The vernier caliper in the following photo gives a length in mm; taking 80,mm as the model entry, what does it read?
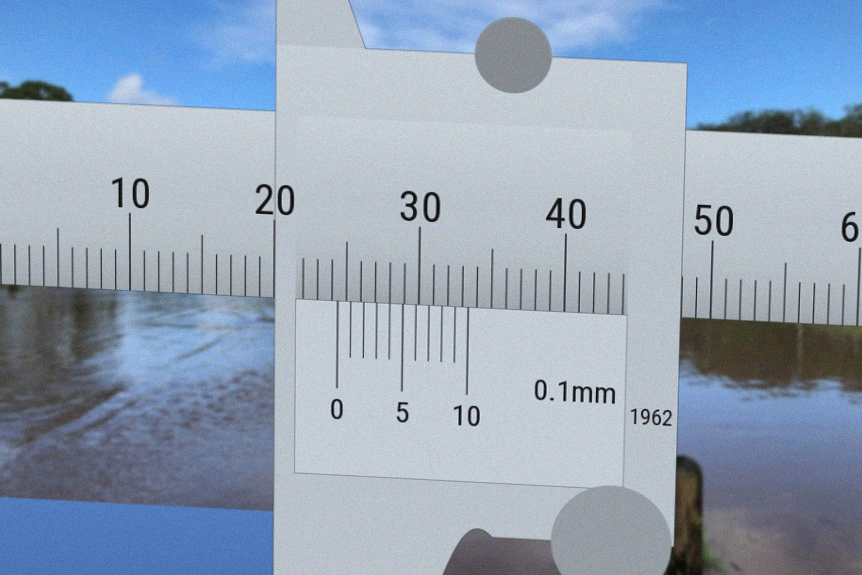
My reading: 24.4,mm
